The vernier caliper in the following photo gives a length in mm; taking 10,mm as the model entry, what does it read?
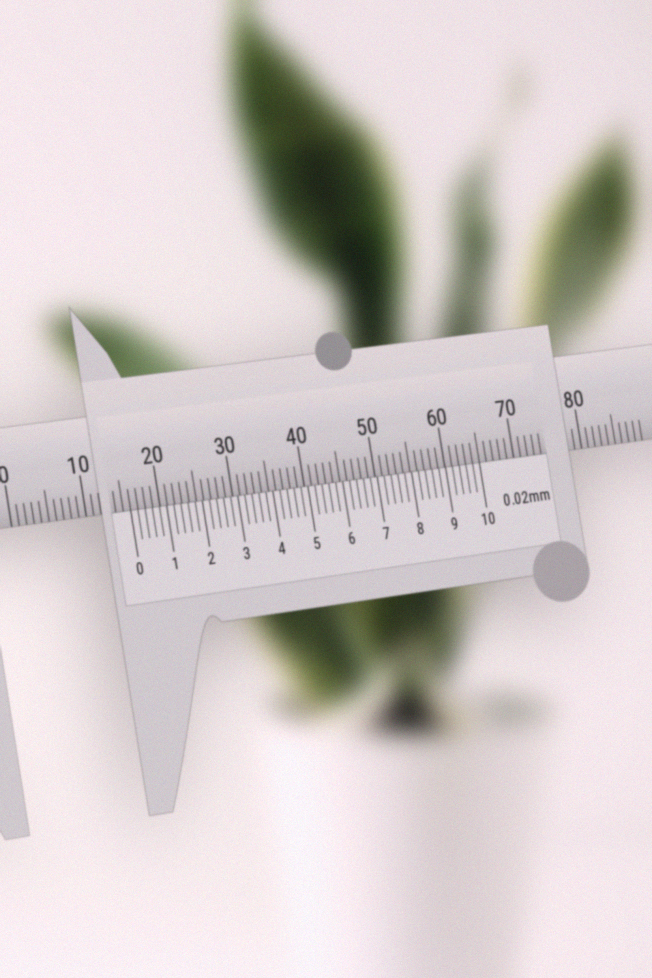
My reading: 16.0,mm
